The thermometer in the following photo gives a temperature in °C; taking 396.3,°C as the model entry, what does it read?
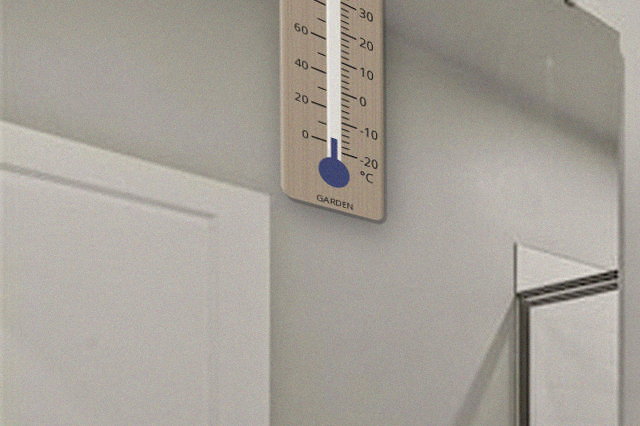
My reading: -16,°C
